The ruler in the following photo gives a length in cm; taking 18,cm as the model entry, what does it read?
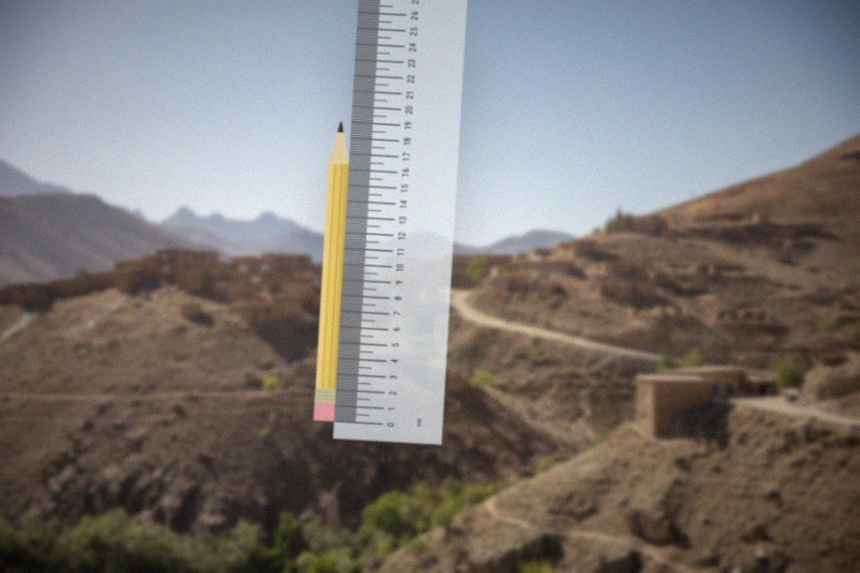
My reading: 19,cm
